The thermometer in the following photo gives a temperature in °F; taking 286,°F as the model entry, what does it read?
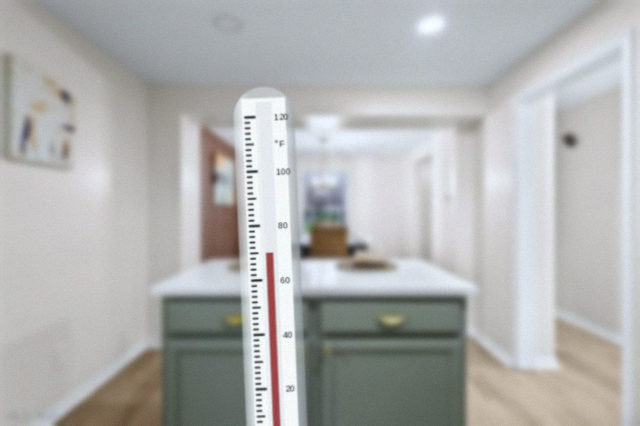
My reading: 70,°F
